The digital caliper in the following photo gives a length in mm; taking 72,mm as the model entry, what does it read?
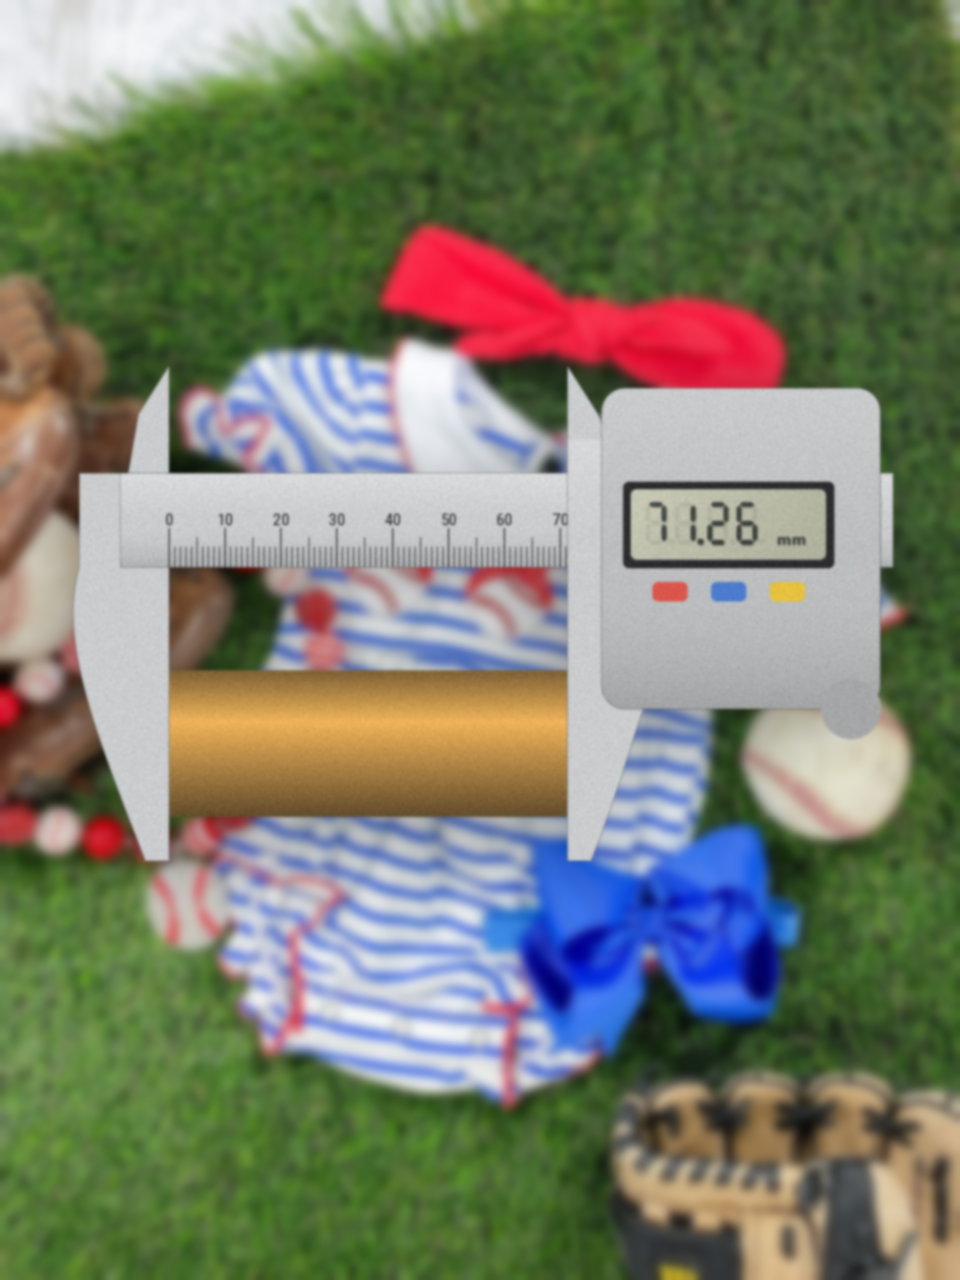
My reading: 71.26,mm
